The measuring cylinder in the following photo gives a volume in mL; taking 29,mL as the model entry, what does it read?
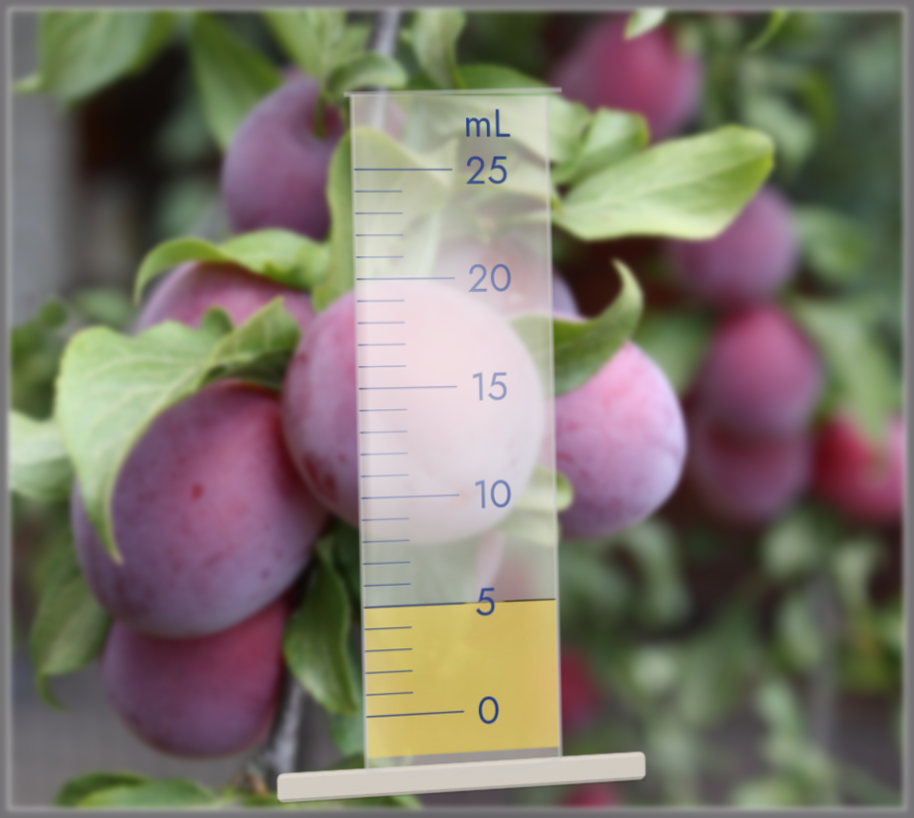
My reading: 5,mL
